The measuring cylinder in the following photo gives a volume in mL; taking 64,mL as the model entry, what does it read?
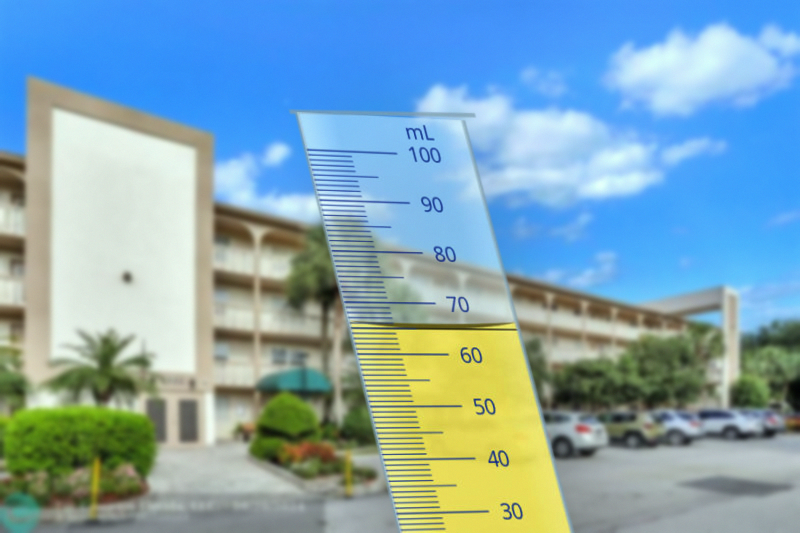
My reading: 65,mL
